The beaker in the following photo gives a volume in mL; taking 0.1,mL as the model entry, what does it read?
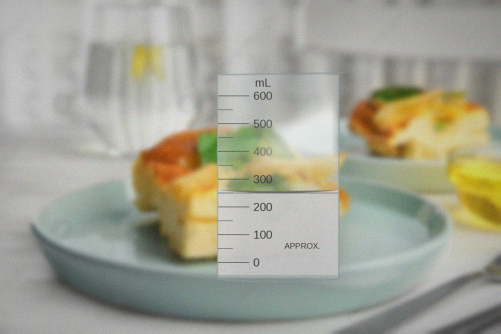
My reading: 250,mL
